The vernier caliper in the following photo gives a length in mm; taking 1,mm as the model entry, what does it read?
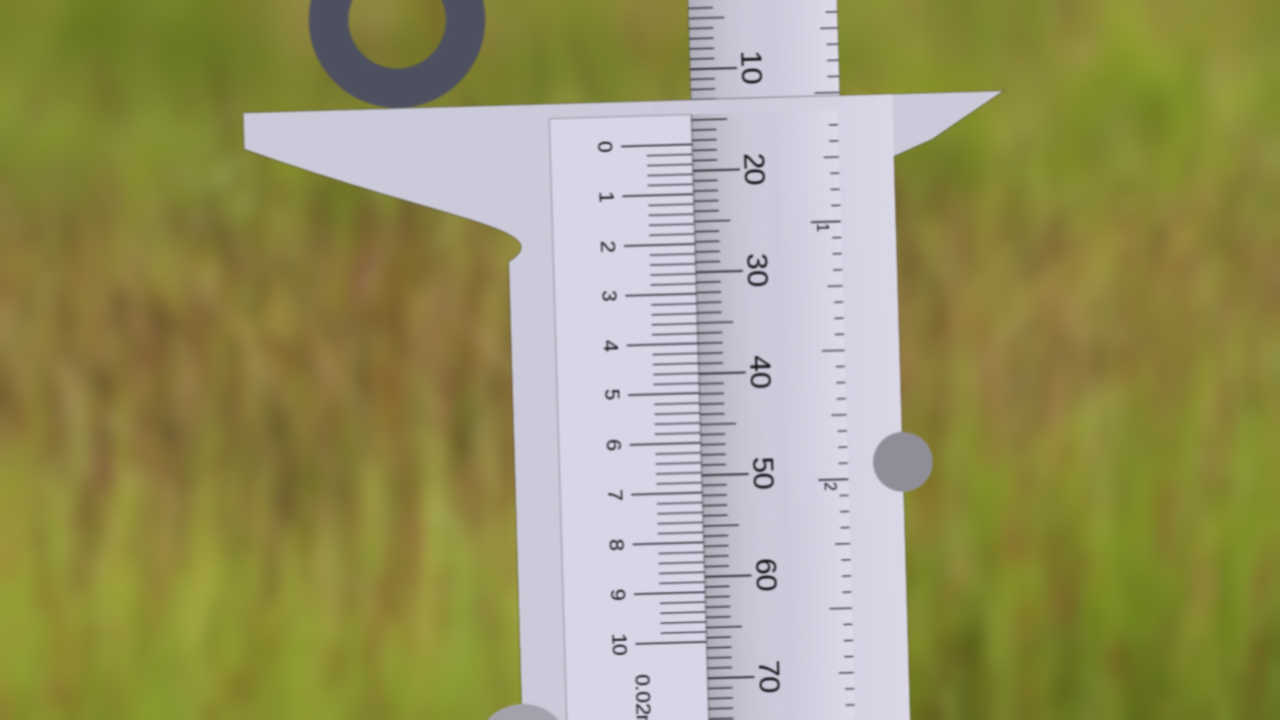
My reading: 17.4,mm
